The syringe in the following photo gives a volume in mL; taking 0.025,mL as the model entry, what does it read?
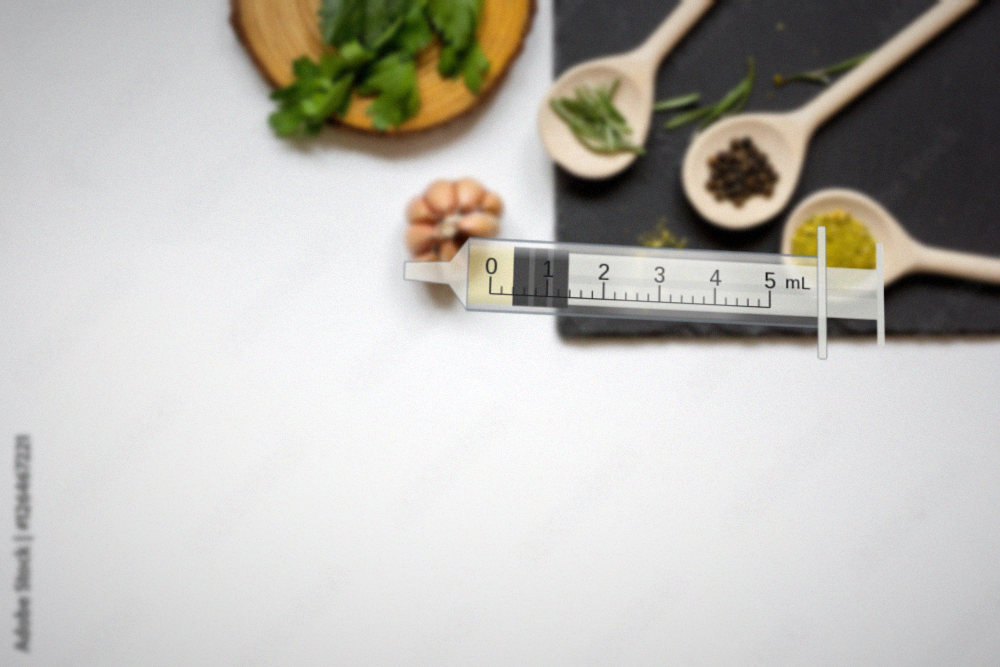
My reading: 0.4,mL
